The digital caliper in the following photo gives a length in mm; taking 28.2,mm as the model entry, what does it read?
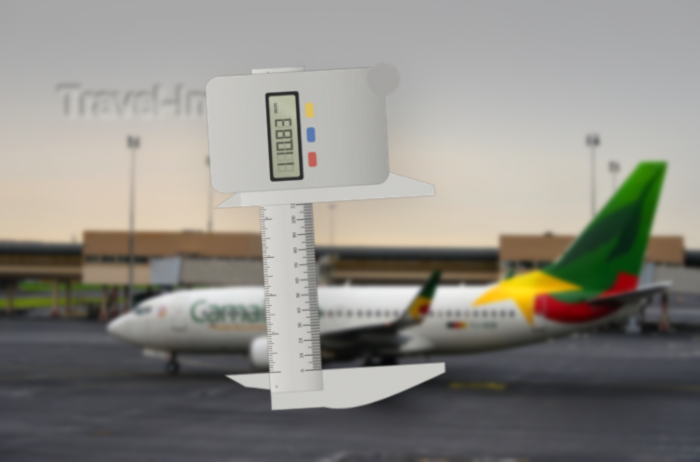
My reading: 110.83,mm
